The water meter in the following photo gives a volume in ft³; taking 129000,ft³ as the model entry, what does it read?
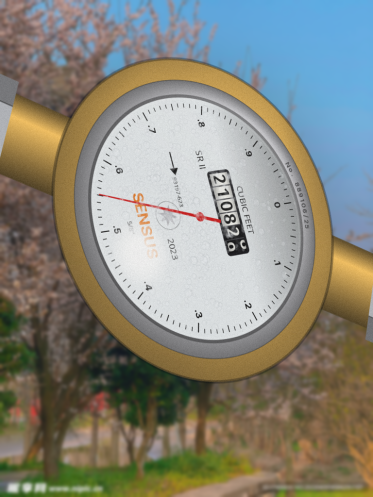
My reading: 210828.55,ft³
